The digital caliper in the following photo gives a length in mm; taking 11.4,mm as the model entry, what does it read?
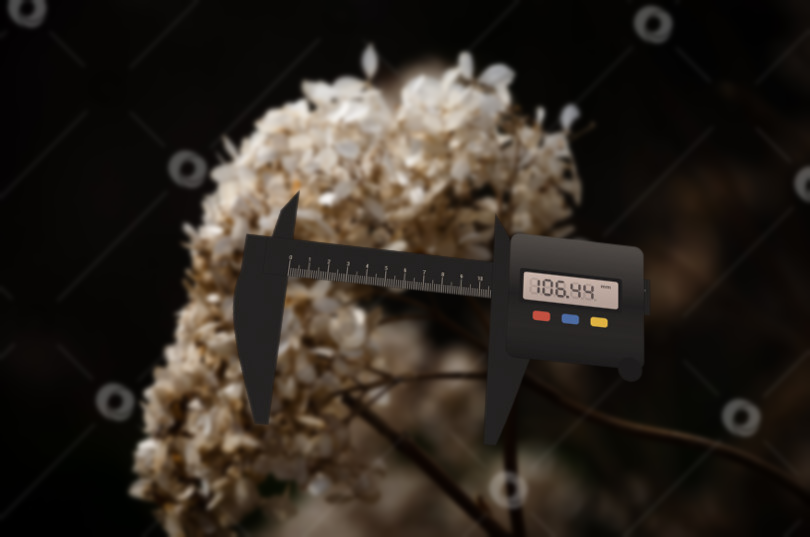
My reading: 106.44,mm
